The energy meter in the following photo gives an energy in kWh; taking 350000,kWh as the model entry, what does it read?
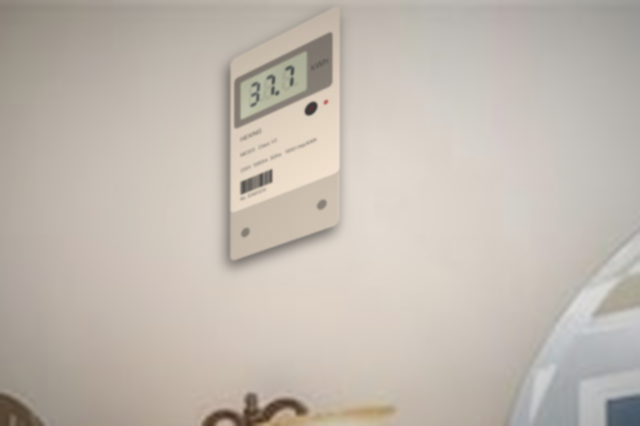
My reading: 37.7,kWh
